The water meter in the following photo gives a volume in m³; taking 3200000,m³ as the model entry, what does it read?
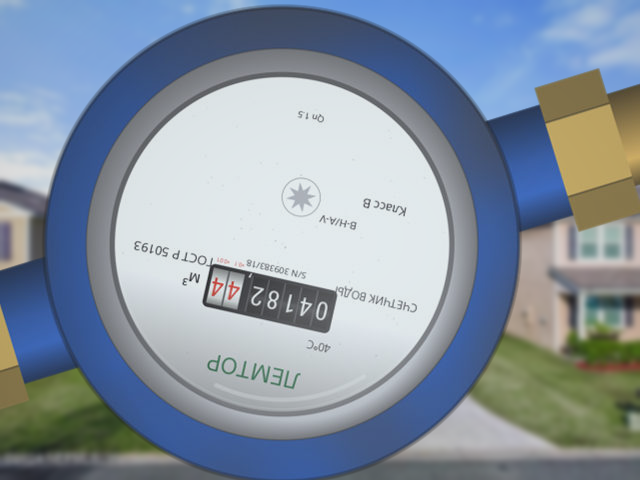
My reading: 4182.44,m³
